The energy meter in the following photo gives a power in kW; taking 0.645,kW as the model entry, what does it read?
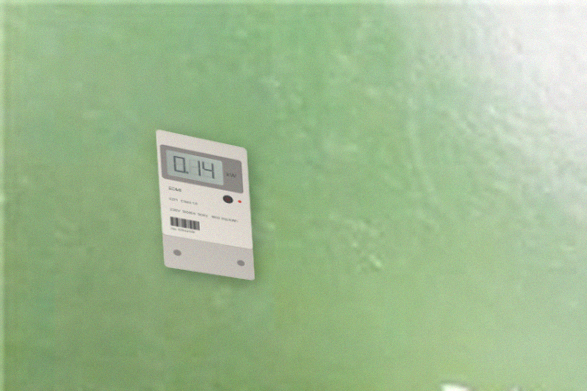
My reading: 0.14,kW
